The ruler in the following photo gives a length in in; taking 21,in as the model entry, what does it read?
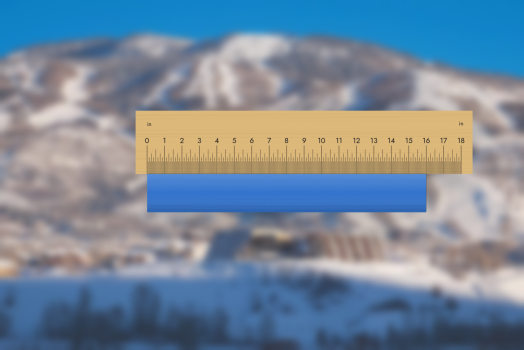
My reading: 16,in
